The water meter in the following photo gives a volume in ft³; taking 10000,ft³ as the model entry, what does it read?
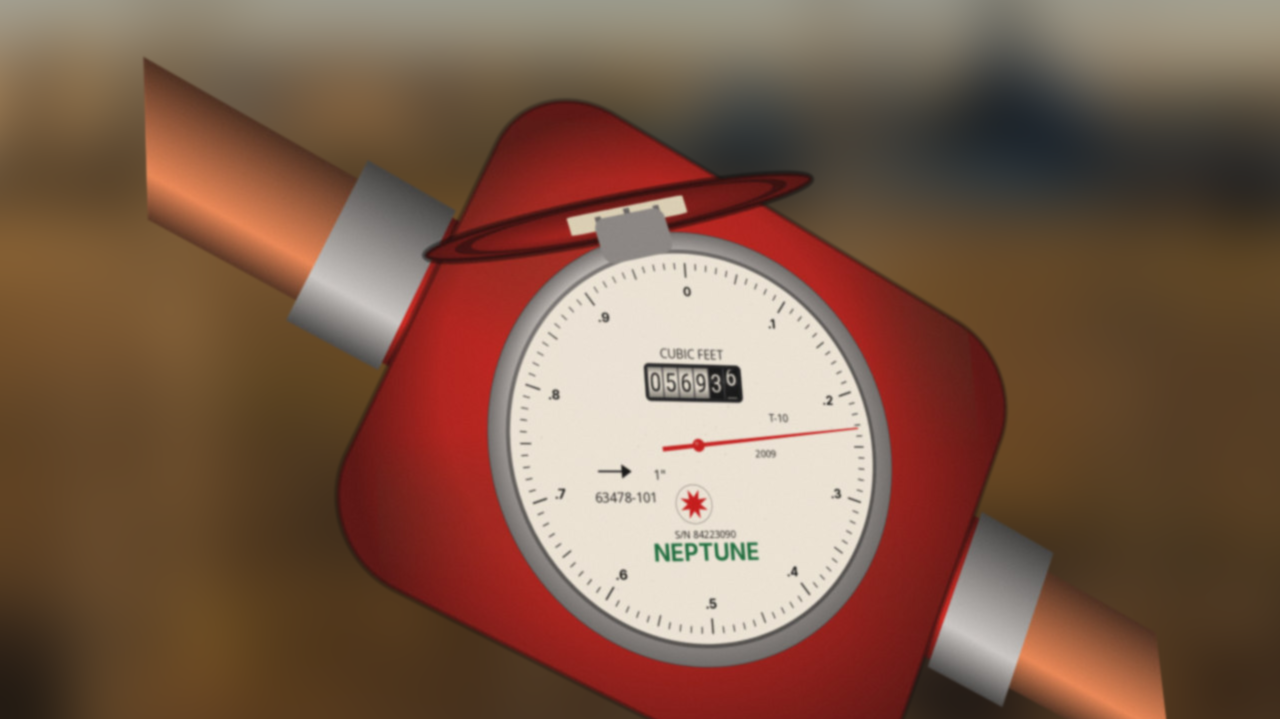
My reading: 56936.23,ft³
